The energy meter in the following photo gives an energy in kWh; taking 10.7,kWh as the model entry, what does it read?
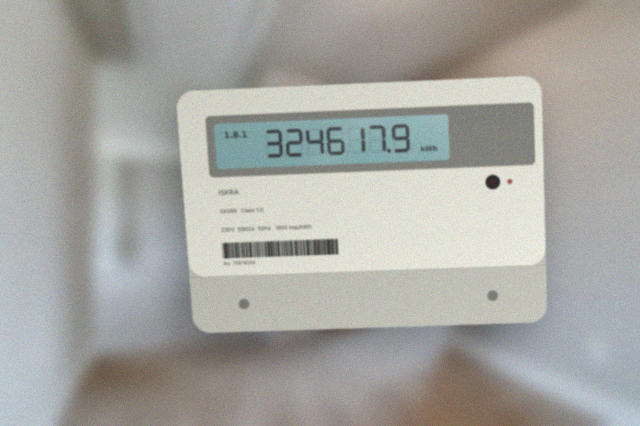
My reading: 324617.9,kWh
